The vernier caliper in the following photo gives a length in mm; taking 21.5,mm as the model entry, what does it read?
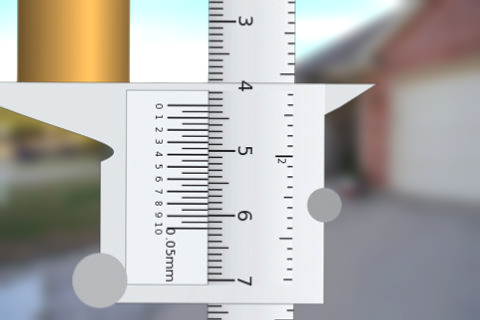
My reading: 43.0,mm
